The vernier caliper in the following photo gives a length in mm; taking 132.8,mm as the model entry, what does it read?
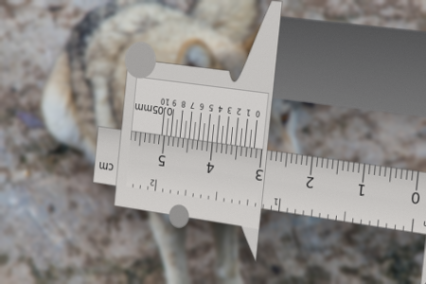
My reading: 31.5,mm
